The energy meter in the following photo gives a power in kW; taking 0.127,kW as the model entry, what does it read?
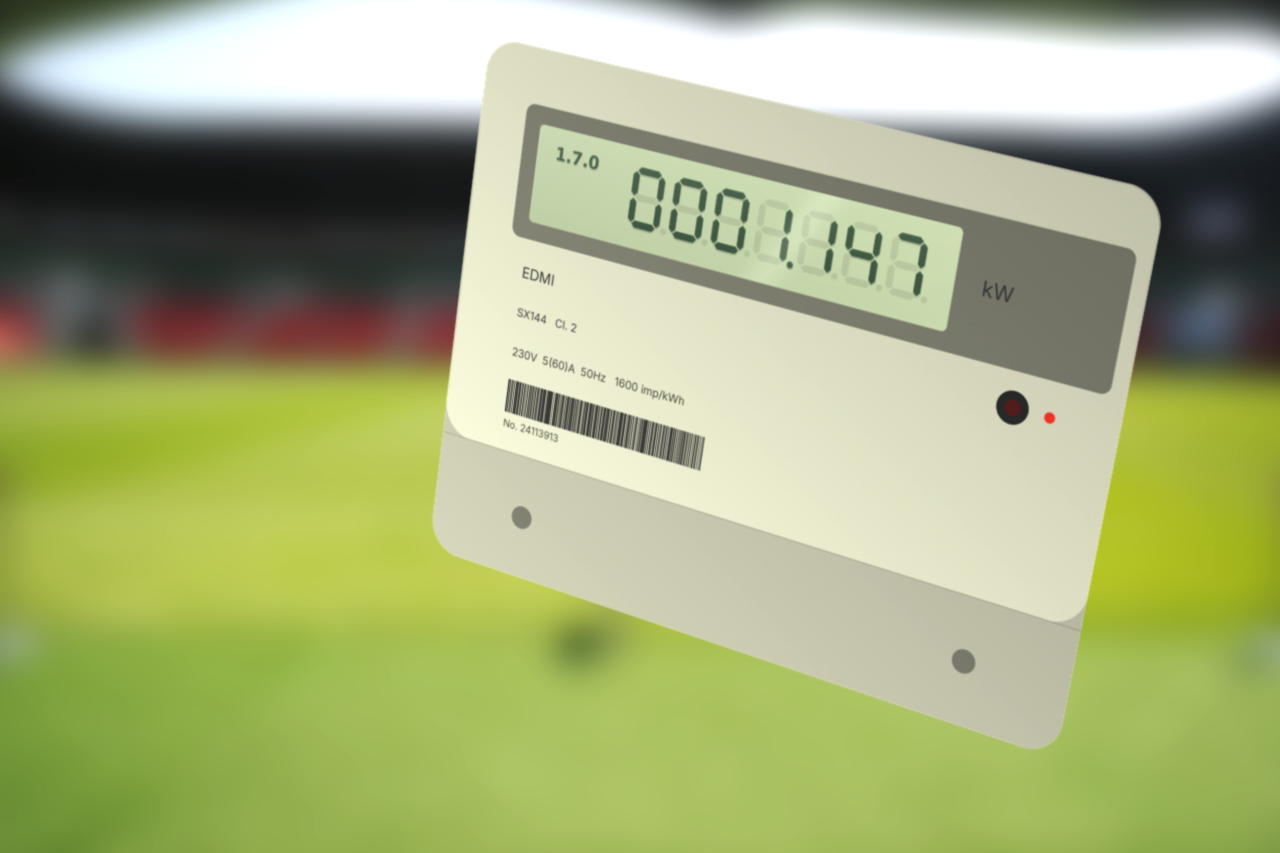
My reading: 1.147,kW
